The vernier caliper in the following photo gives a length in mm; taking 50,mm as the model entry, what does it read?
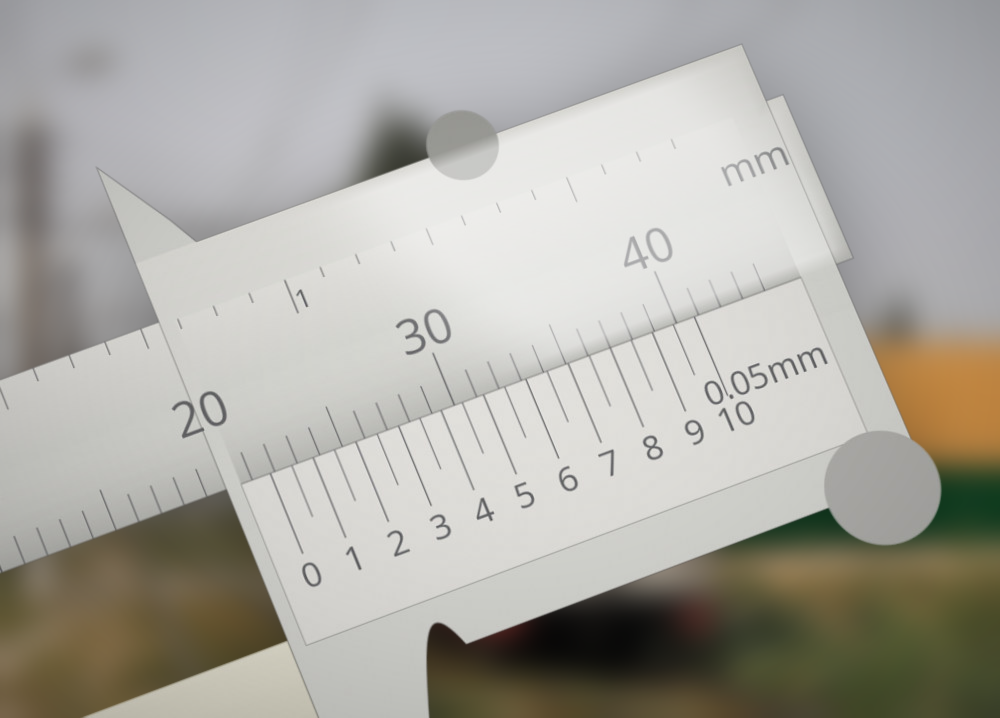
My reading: 21.8,mm
